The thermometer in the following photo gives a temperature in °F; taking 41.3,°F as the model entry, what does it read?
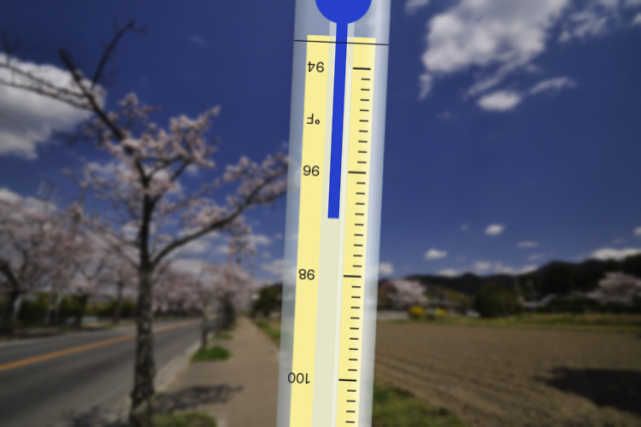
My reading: 96.9,°F
